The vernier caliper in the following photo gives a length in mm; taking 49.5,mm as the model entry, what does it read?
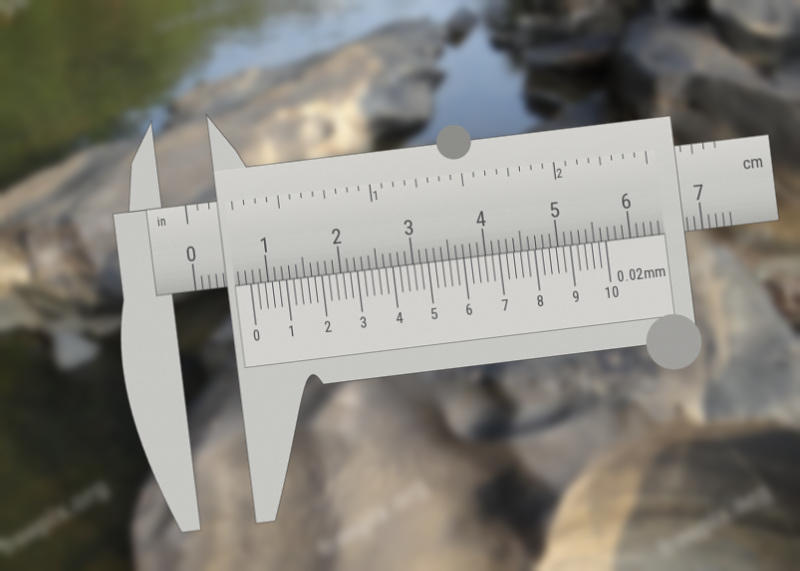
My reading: 7.6,mm
